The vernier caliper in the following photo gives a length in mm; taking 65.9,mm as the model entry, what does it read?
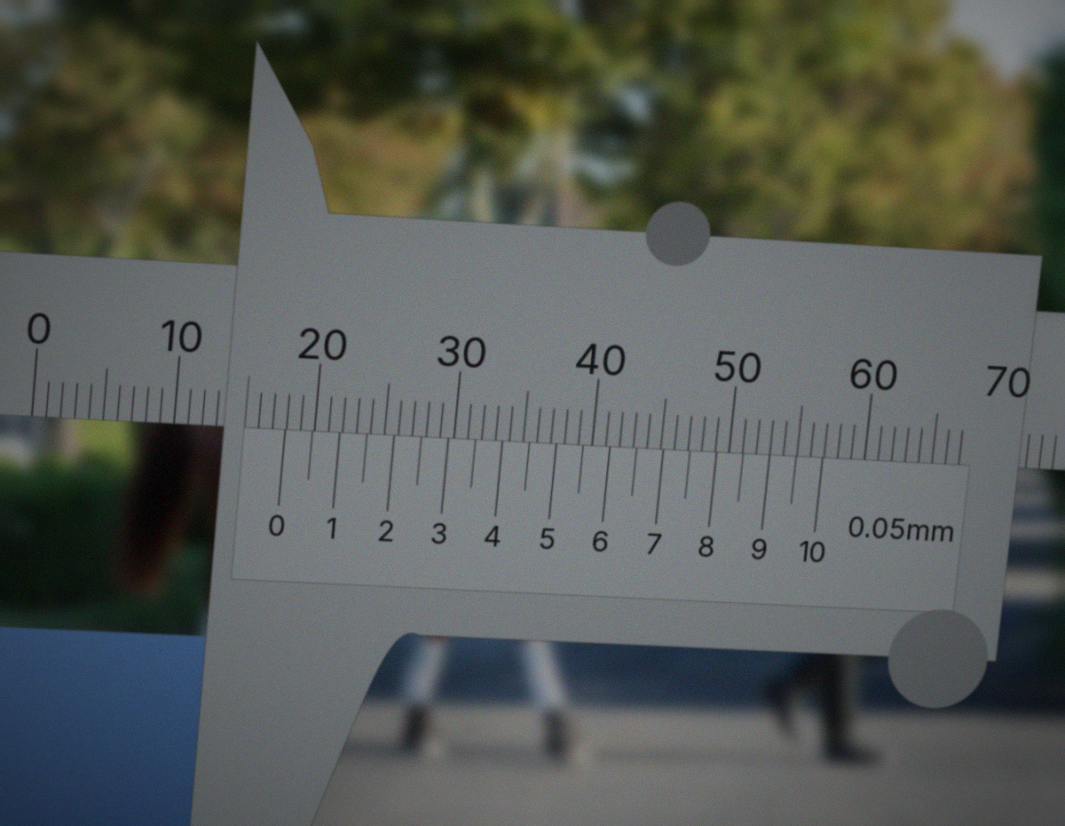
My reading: 17.9,mm
